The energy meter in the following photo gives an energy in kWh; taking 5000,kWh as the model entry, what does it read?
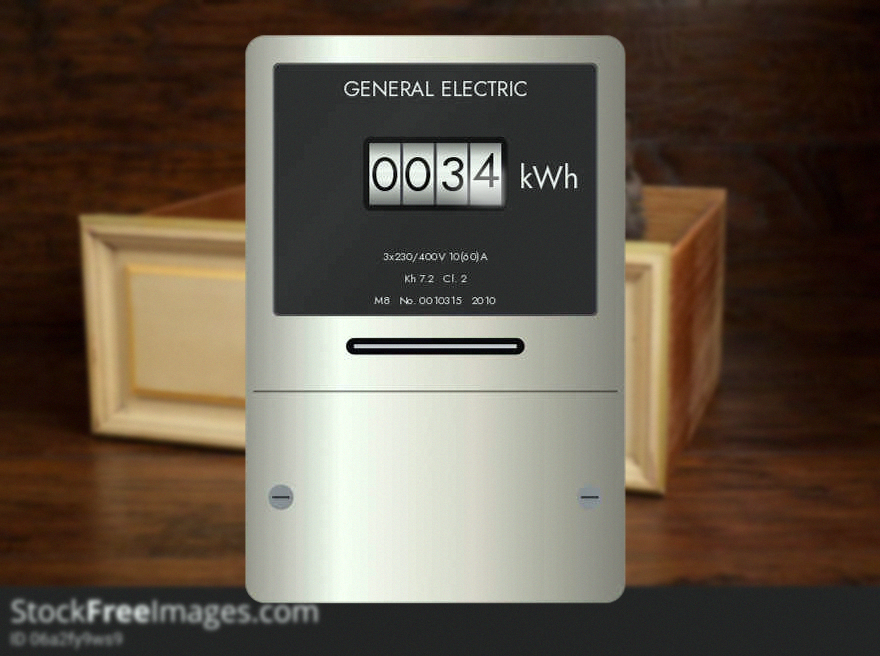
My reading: 34,kWh
